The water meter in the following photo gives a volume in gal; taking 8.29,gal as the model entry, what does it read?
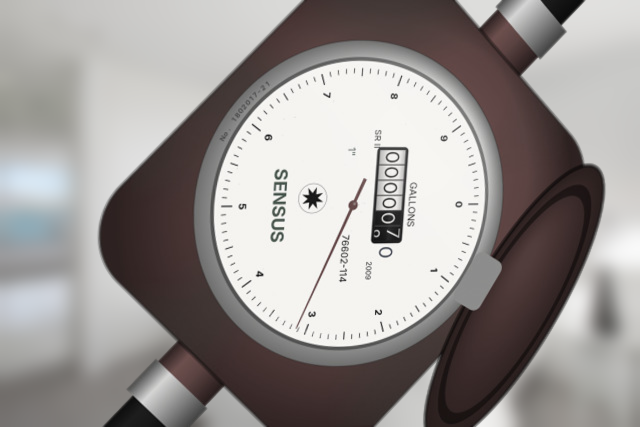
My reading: 73.1,gal
